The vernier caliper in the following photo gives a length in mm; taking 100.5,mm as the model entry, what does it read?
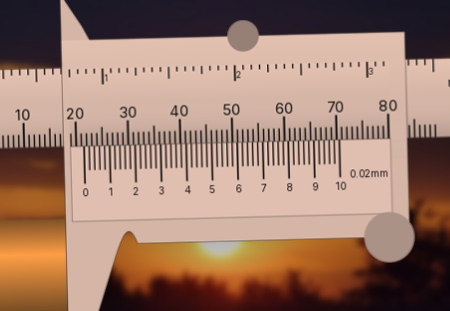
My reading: 21.5,mm
